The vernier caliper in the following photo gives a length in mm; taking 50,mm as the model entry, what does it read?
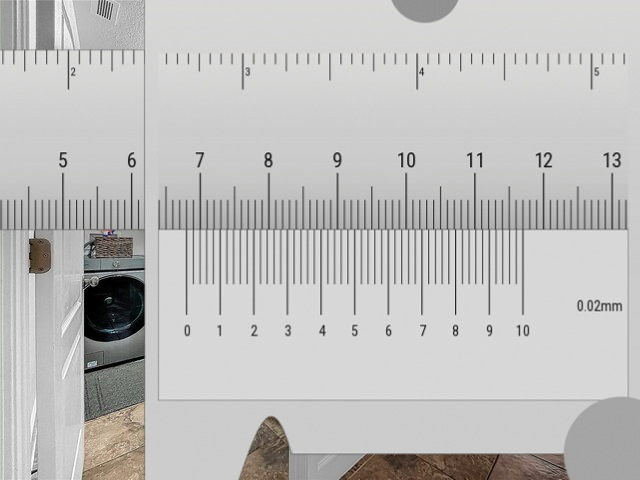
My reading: 68.0,mm
